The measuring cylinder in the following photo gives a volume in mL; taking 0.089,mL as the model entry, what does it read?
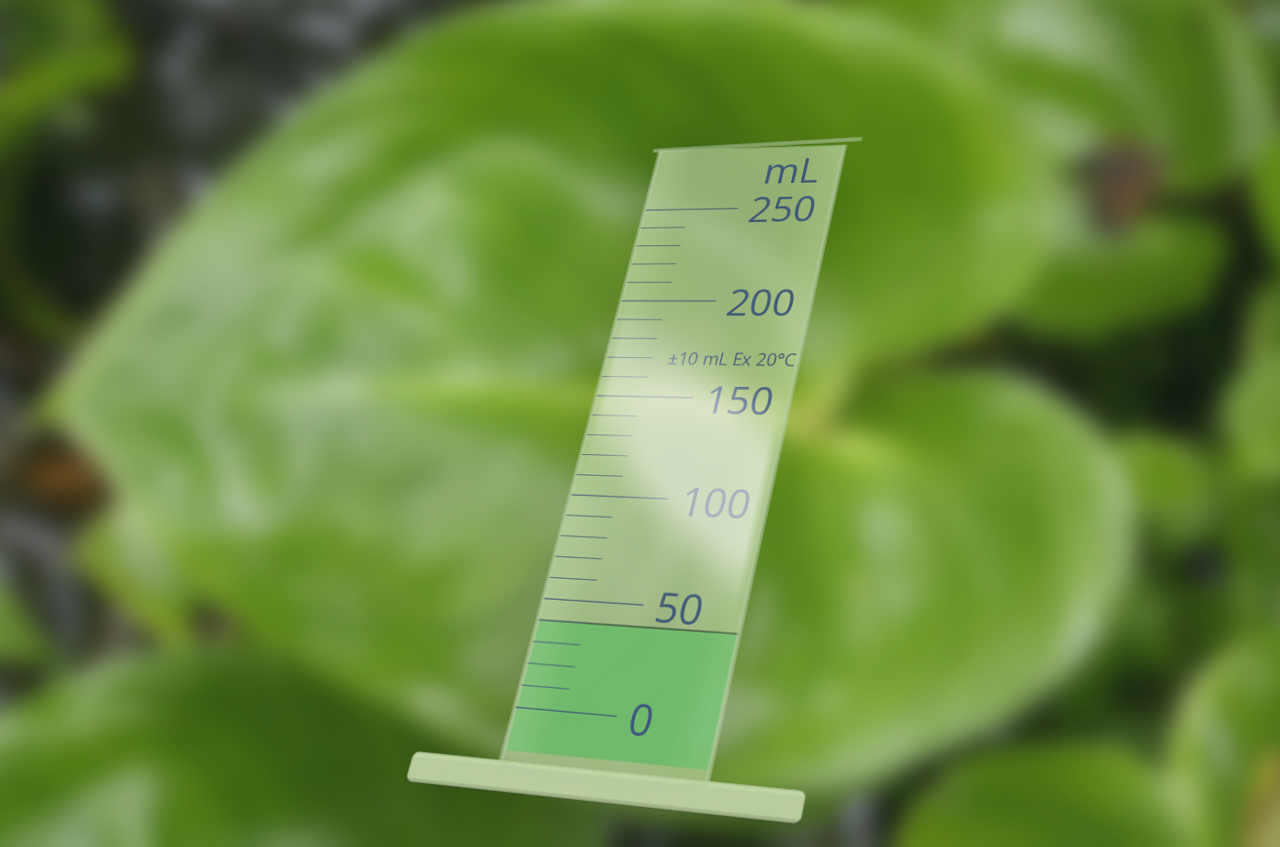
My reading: 40,mL
